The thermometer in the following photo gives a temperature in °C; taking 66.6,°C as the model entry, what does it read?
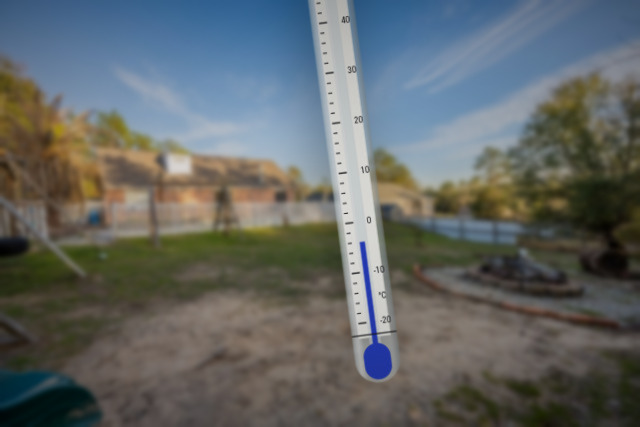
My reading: -4,°C
